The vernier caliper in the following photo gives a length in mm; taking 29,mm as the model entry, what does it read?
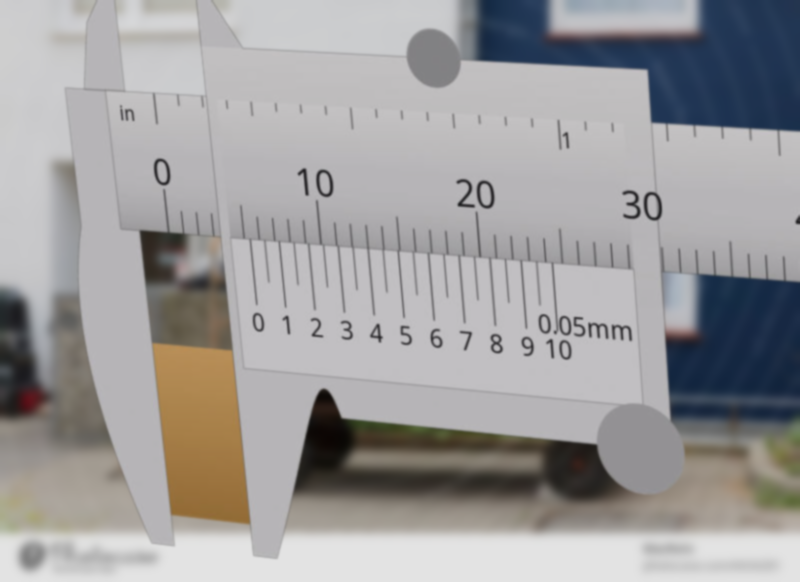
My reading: 5.4,mm
